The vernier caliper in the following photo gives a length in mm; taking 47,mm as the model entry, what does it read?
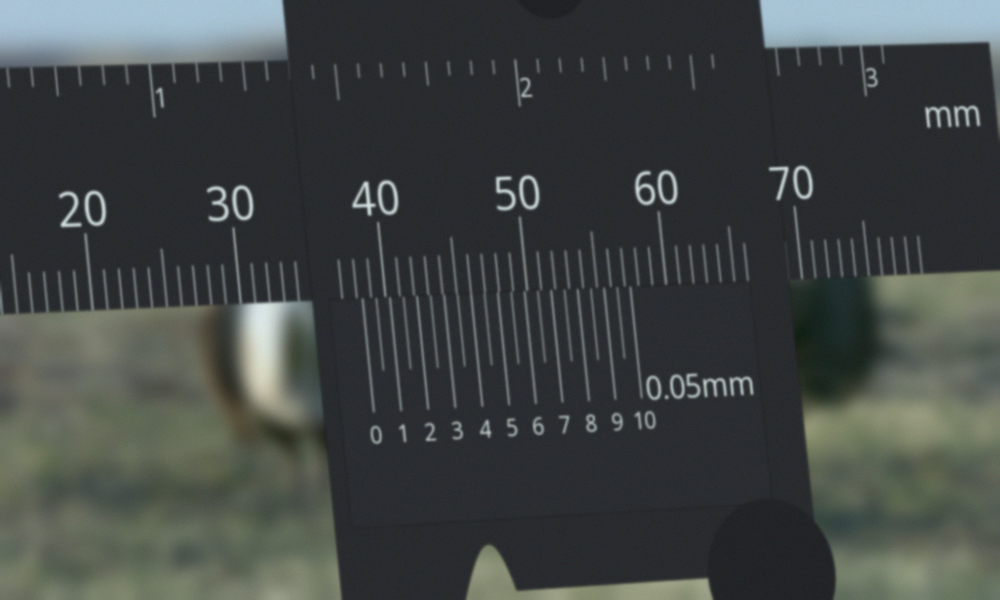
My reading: 38.4,mm
